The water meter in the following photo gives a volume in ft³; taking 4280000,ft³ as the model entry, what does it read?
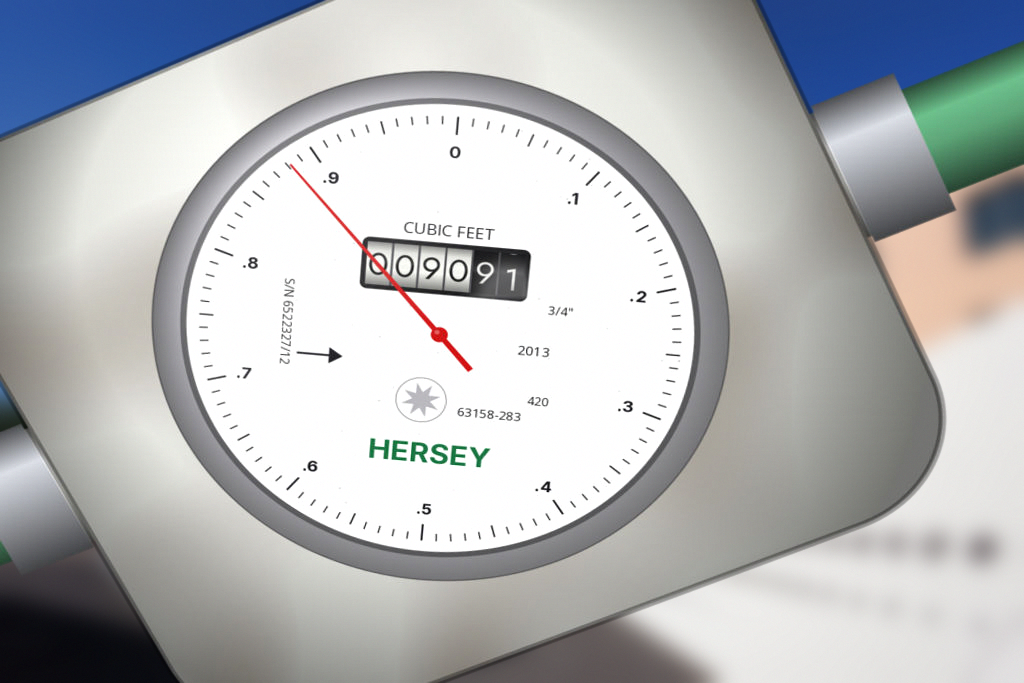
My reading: 9090.88,ft³
